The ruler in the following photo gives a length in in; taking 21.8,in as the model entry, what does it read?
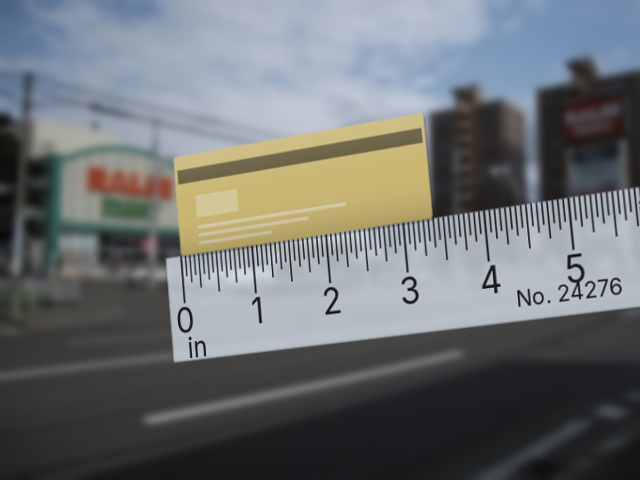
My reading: 3.375,in
